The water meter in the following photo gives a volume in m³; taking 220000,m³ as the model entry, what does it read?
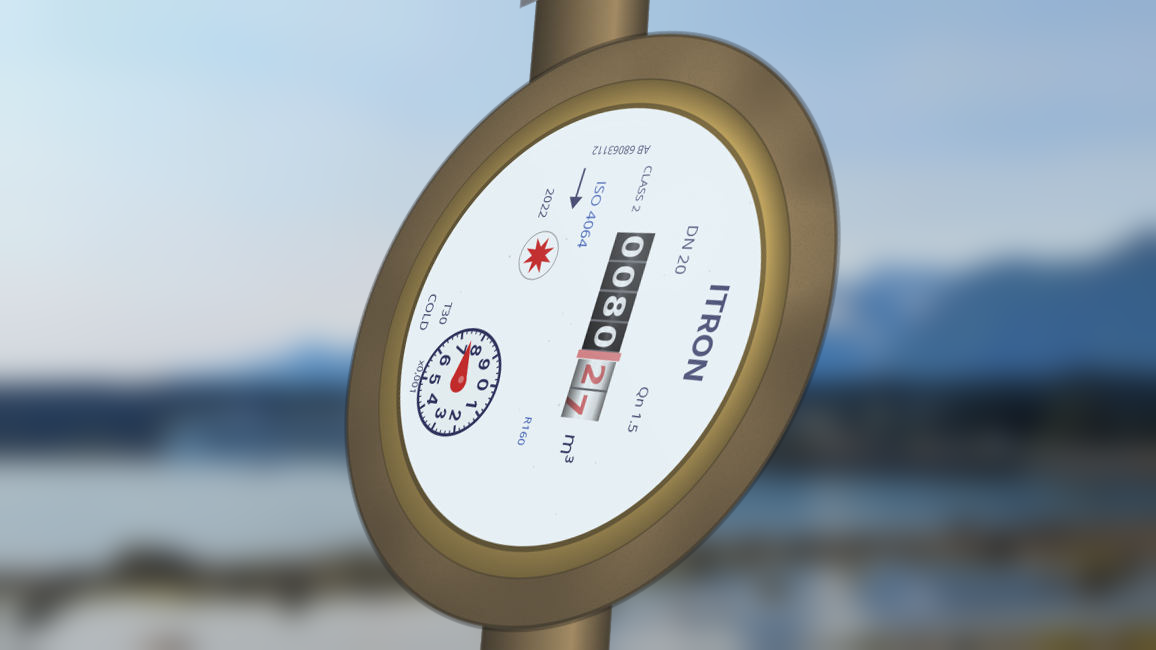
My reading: 80.267,m³
